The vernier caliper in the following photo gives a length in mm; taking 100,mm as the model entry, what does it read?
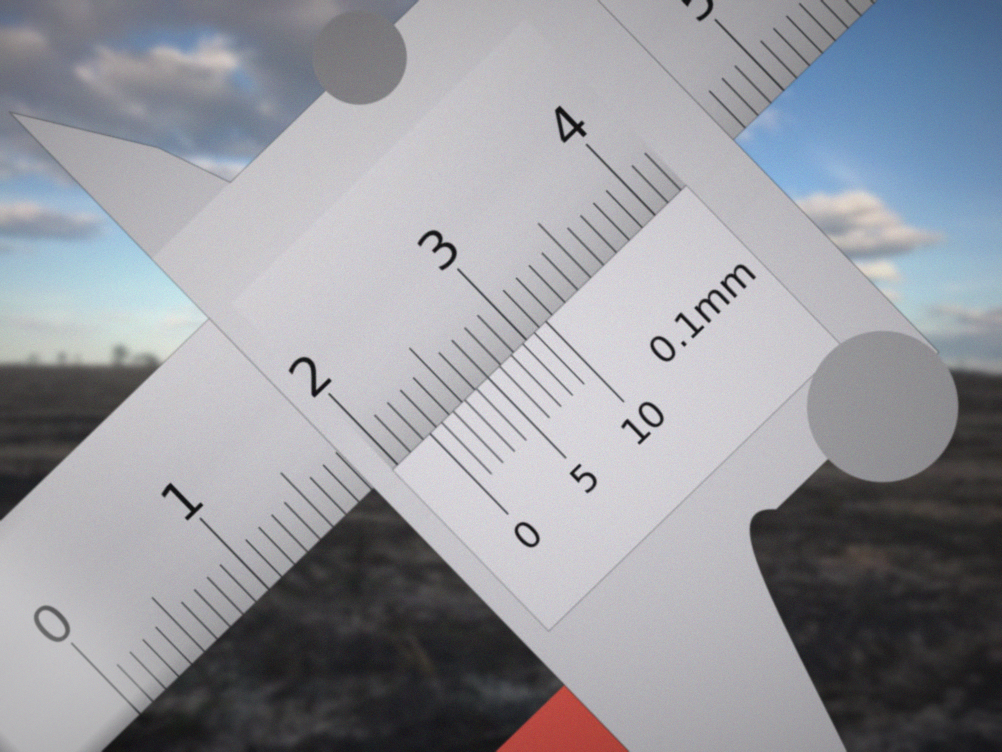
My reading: 22.5,mm
